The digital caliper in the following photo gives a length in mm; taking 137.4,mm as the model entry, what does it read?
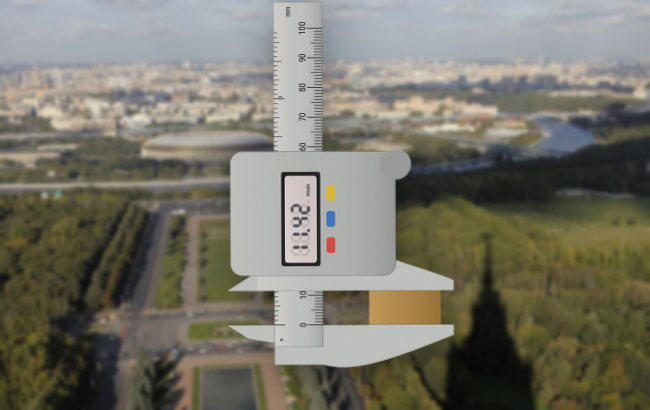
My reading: 11.42,mm
